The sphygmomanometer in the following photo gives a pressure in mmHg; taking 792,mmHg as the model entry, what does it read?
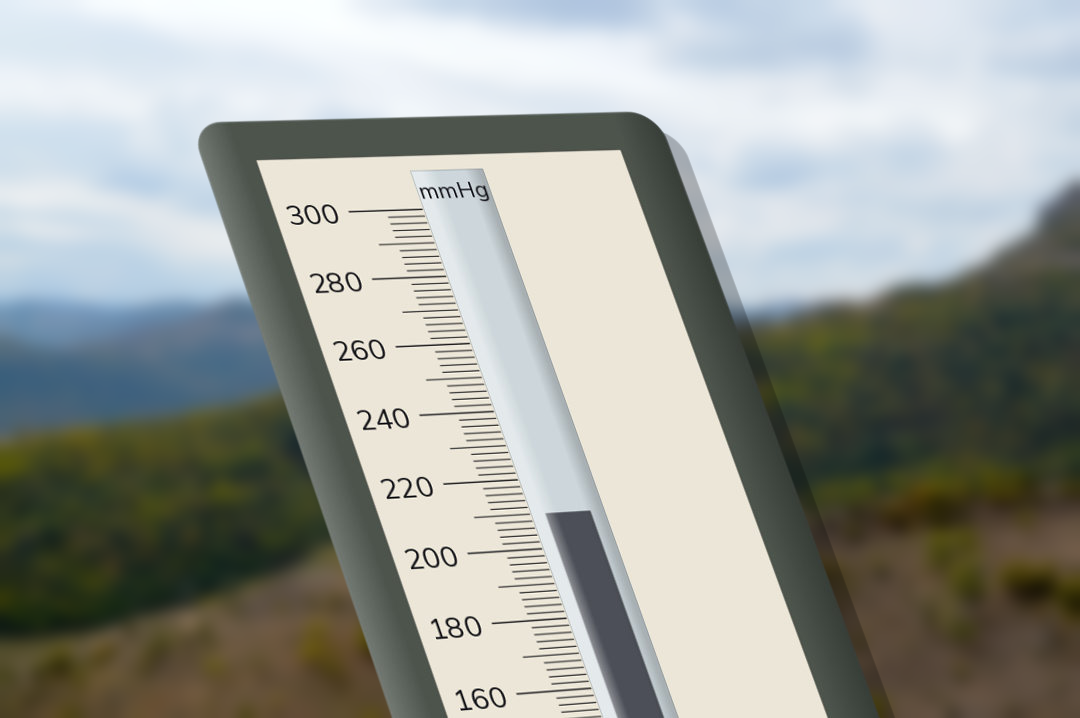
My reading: 210,mmHg
